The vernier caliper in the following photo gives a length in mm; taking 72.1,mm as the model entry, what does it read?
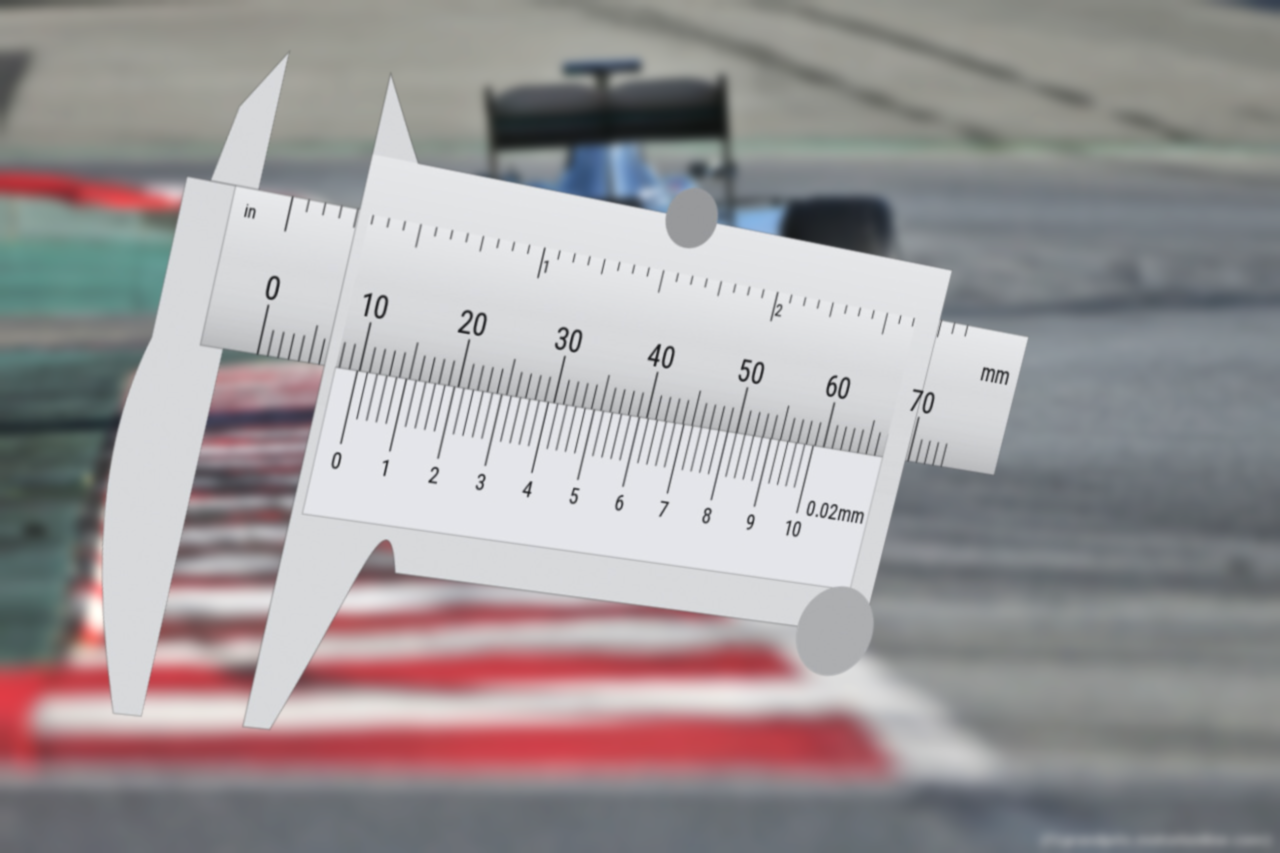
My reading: 9.8,mm
